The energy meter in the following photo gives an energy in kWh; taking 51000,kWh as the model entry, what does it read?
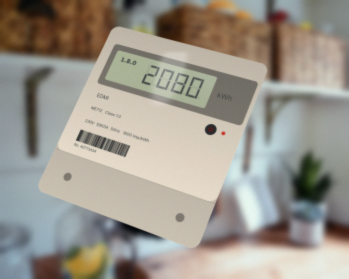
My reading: 2080,kWh
